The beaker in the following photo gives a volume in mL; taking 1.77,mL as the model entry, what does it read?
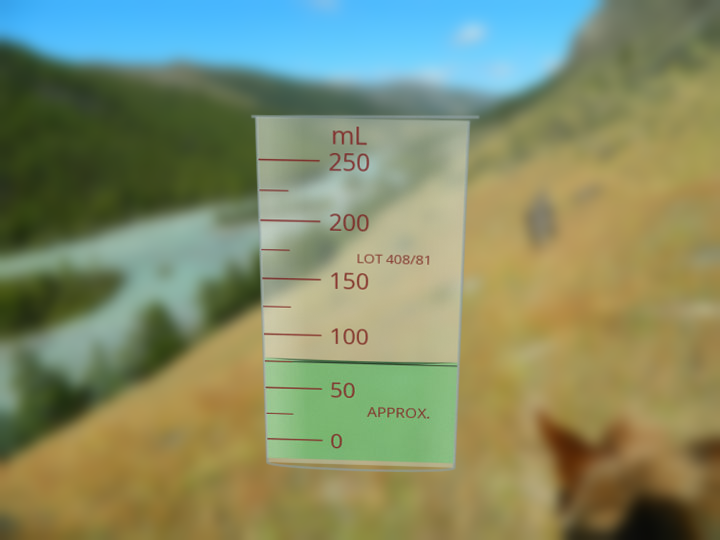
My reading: 75,mL
